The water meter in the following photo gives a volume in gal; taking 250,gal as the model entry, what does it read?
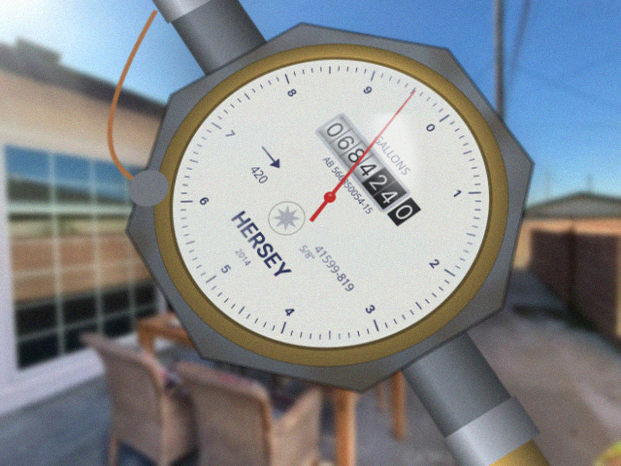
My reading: 684239.5,gal
